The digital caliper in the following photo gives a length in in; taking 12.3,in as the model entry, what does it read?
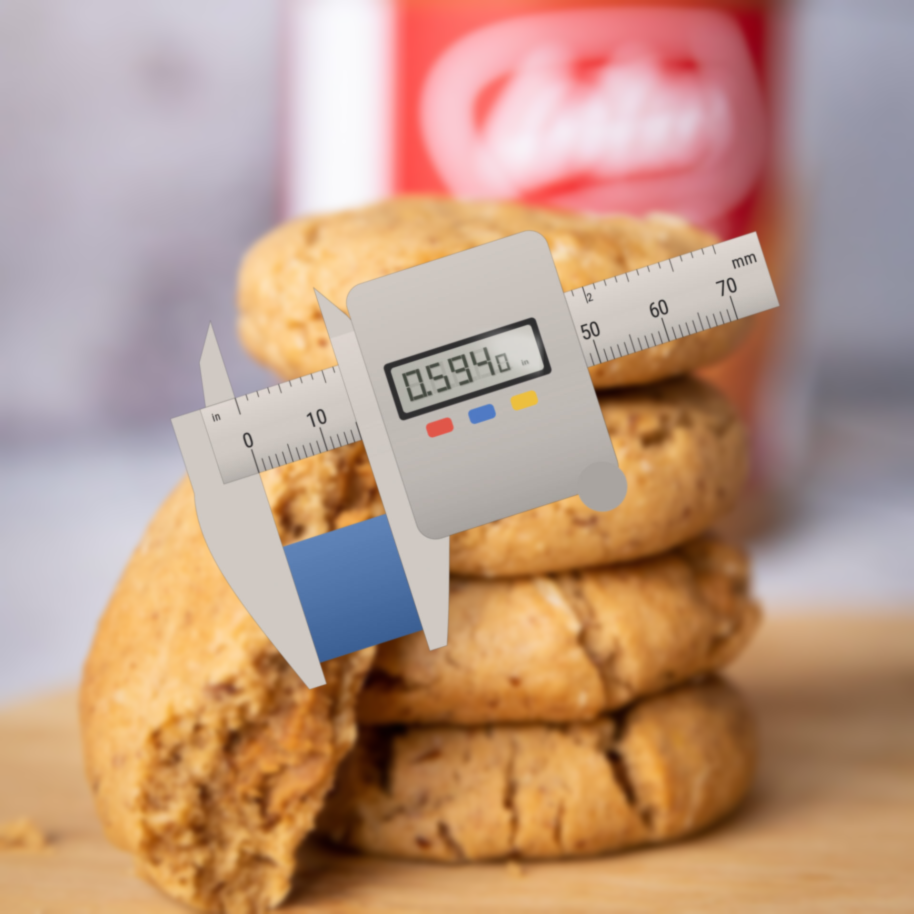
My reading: 0.5940,in
